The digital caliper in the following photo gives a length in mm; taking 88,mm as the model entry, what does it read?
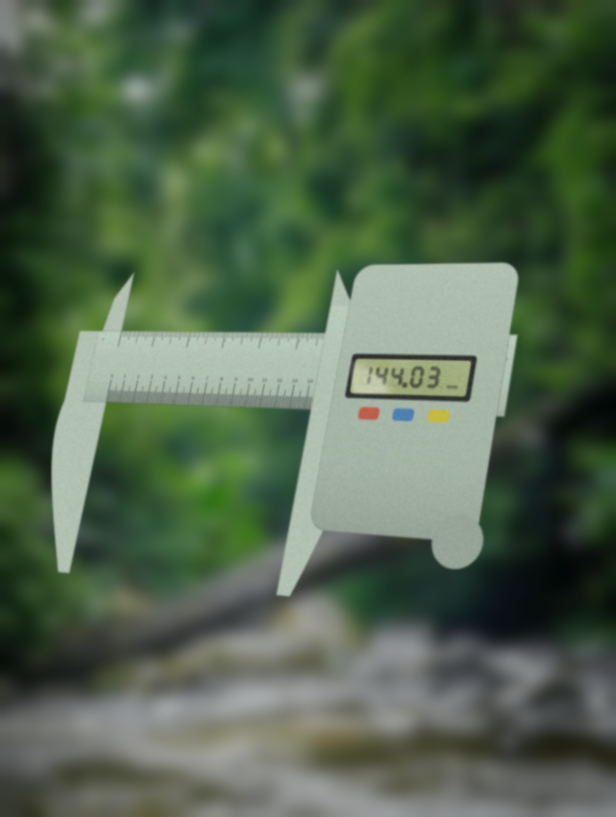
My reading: 144.03,mm
